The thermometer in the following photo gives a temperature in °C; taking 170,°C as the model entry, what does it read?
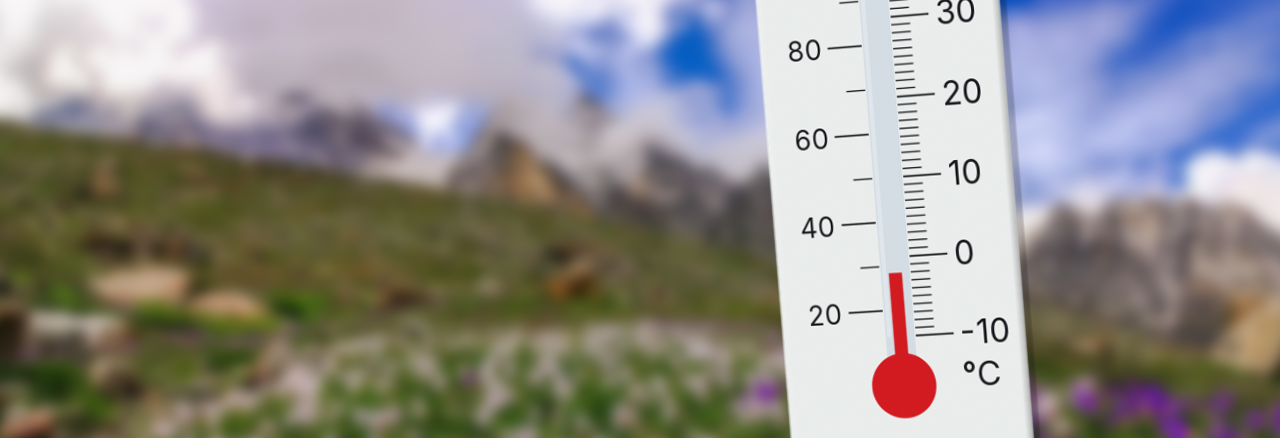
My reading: -2,°C
